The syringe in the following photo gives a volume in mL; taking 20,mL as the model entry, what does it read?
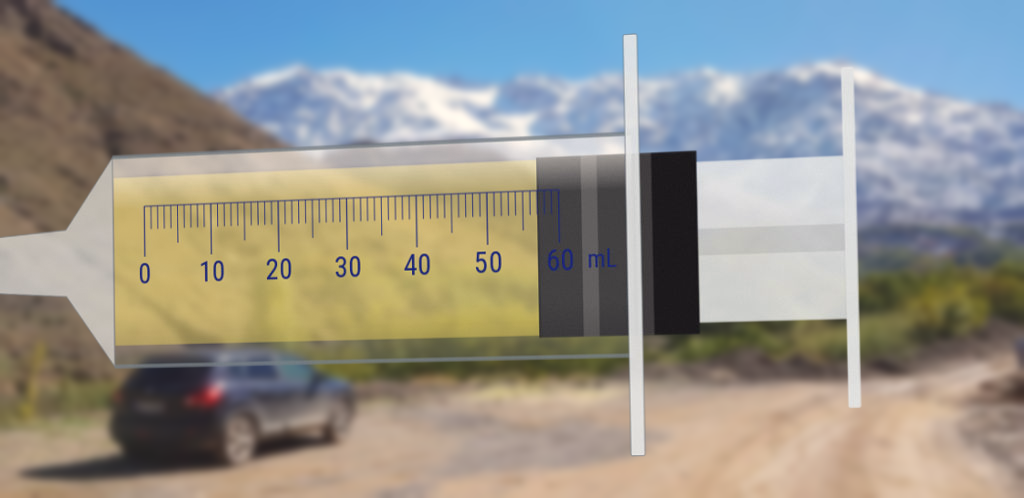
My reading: 57,mL
